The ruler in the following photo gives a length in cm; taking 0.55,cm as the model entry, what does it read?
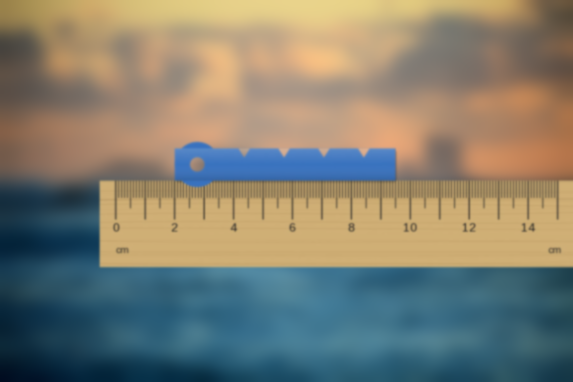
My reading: 7.5,cm
